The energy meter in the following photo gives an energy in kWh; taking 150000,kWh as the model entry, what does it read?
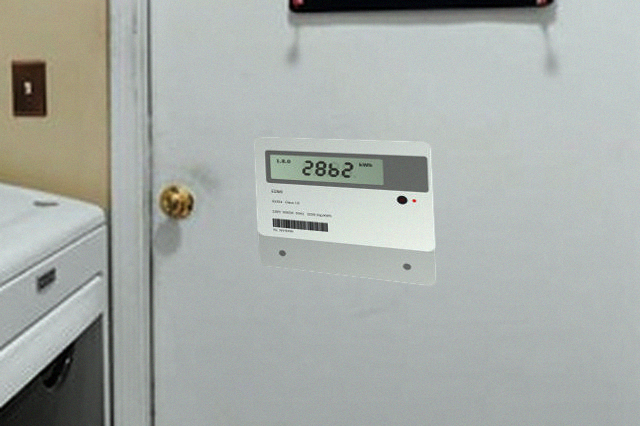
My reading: 2862,kWh
